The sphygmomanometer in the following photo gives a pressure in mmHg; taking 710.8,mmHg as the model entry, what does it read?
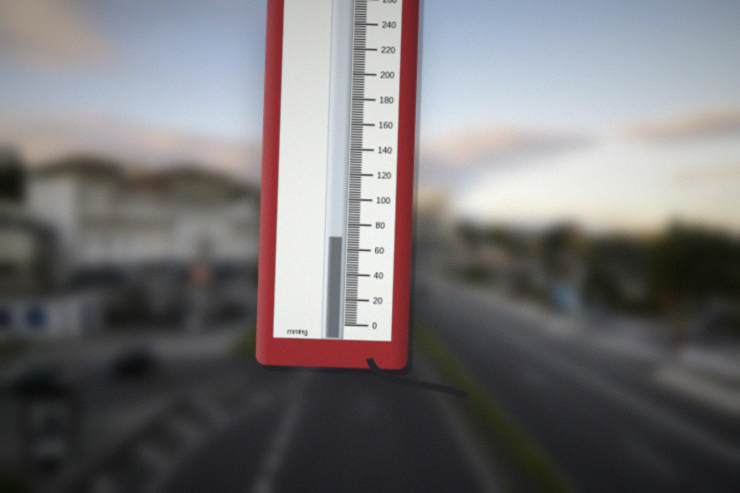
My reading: 70,mmHg
